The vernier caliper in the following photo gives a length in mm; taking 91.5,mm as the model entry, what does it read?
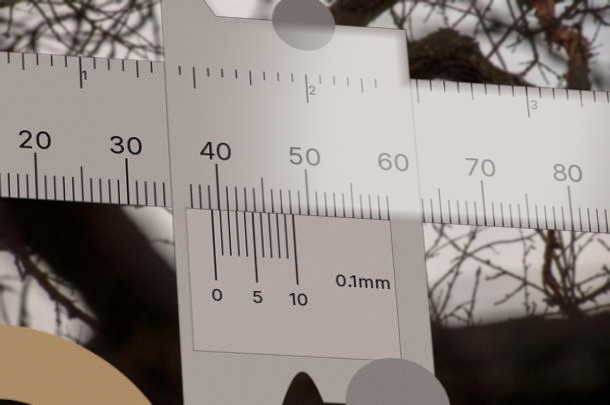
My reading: 39.2,mm
